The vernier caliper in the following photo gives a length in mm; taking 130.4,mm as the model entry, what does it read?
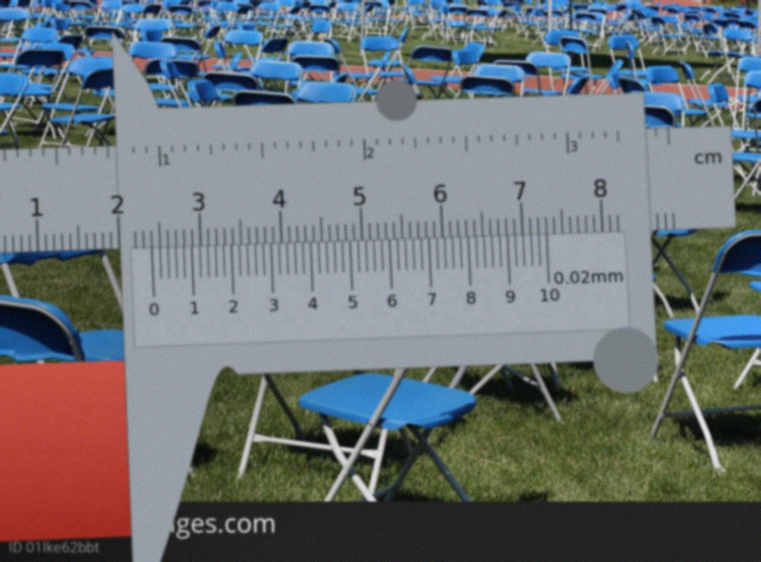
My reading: 24.0,mm
